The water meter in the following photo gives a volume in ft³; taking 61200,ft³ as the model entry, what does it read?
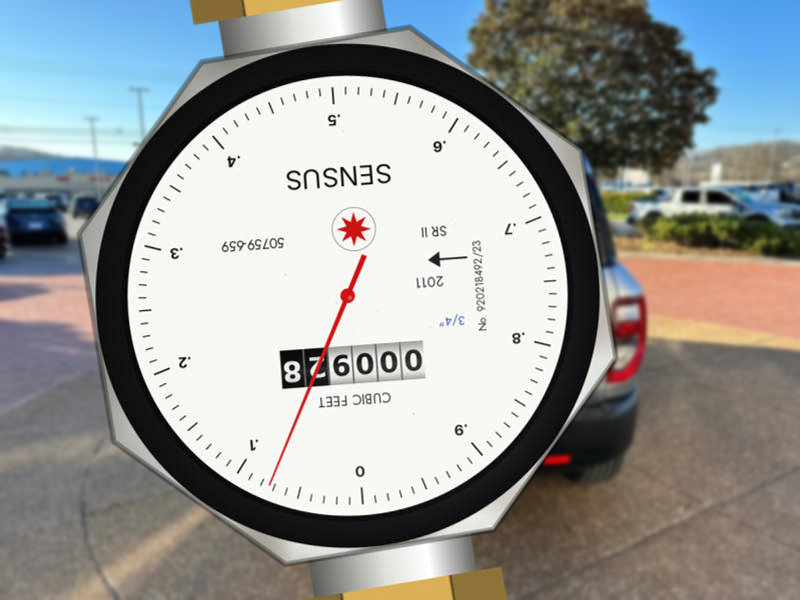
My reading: 928.07,ft³
